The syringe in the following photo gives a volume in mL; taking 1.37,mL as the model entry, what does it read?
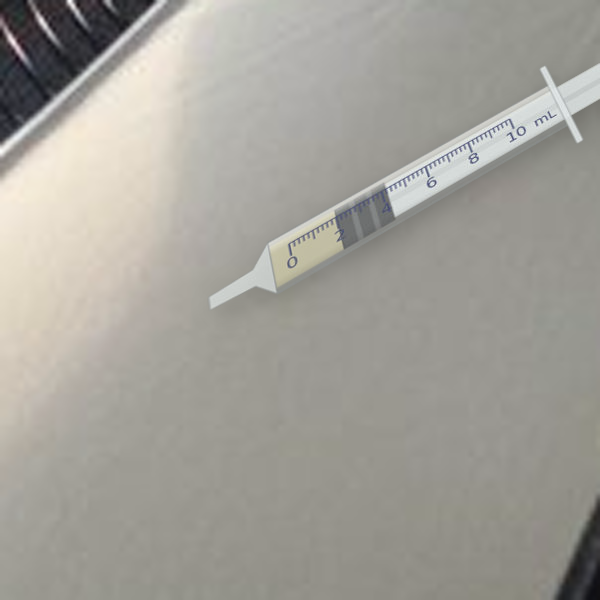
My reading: 2,mL
